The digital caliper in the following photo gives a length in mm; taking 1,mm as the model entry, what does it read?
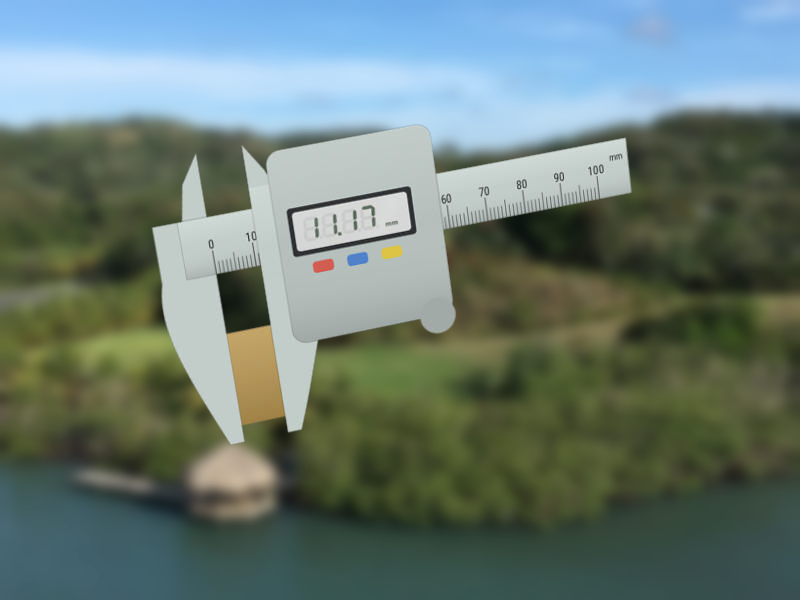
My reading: 11.17,mm
